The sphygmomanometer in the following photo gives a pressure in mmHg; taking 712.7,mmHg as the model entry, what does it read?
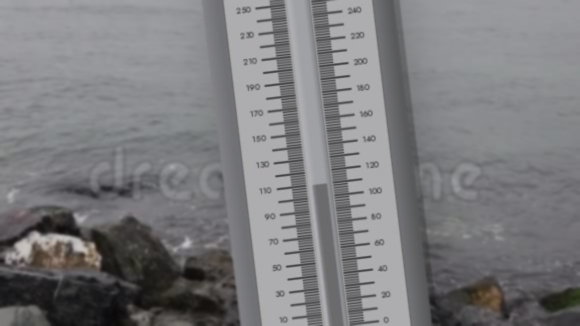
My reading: 110,mmHg
